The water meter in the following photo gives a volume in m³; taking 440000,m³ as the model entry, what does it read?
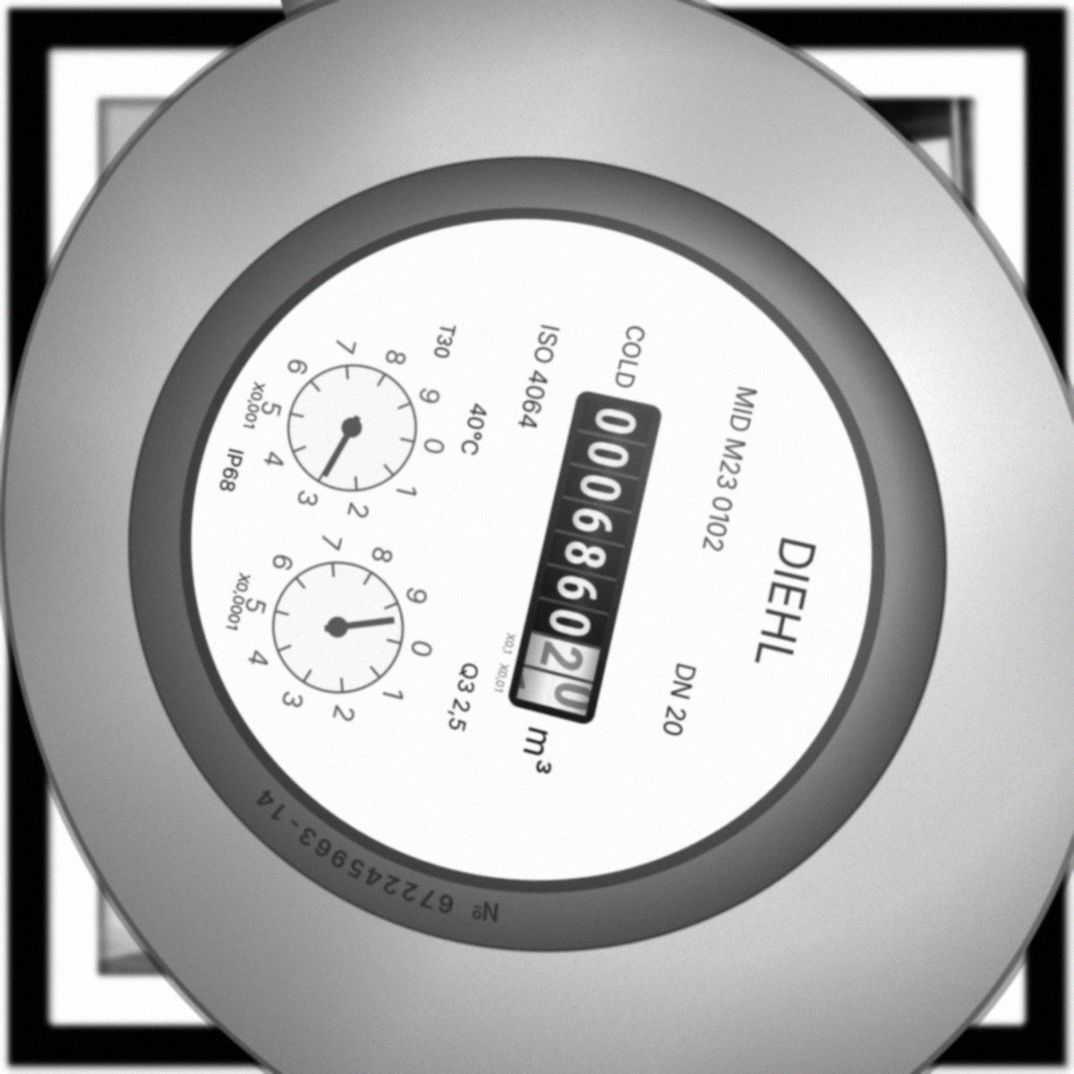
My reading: 6860.2029,m³
